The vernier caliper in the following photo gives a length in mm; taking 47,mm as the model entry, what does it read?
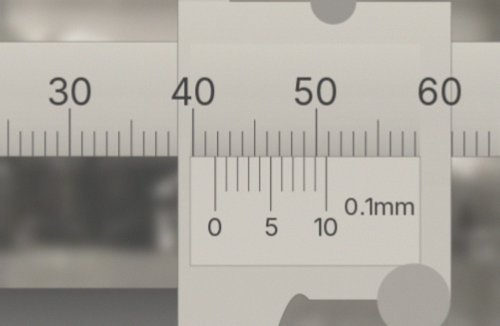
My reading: 41.8,mm
